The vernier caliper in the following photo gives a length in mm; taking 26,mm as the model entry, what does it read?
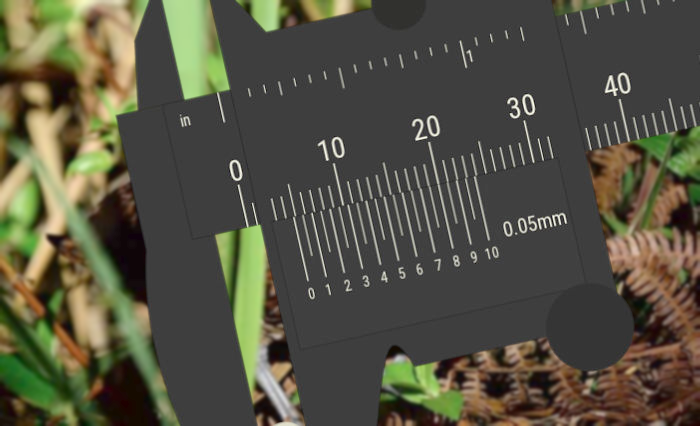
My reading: 4.8,mm
